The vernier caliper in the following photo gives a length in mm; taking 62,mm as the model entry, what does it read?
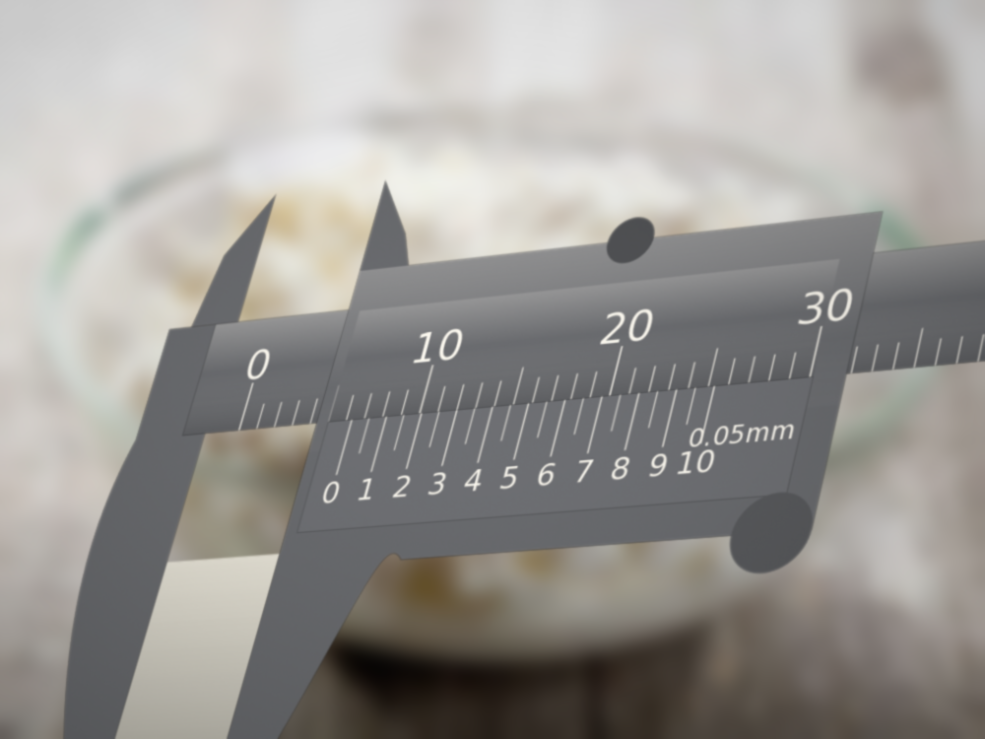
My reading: 6.3,mm
